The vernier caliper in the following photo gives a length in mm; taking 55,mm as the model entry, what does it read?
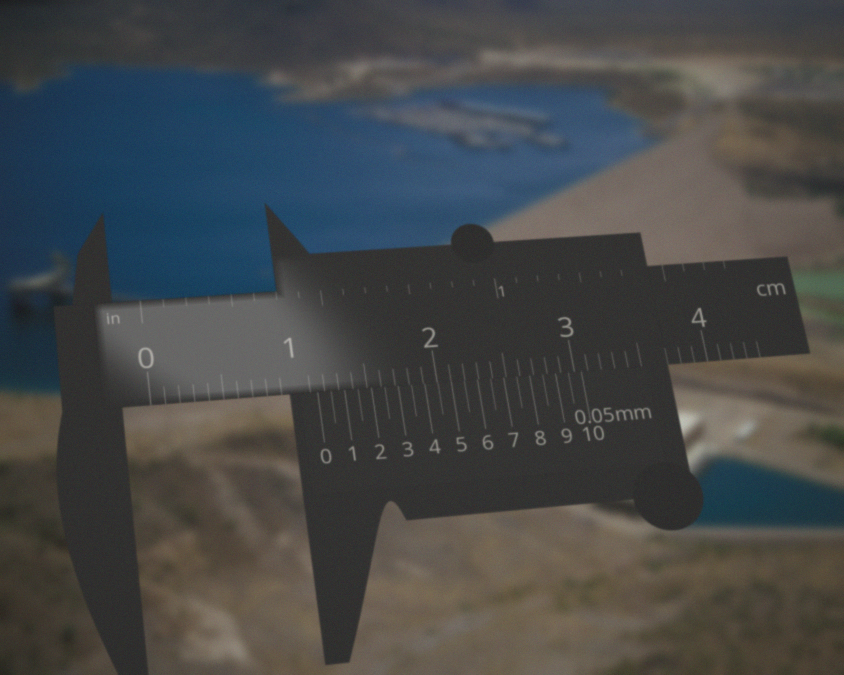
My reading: 11.5,mm
